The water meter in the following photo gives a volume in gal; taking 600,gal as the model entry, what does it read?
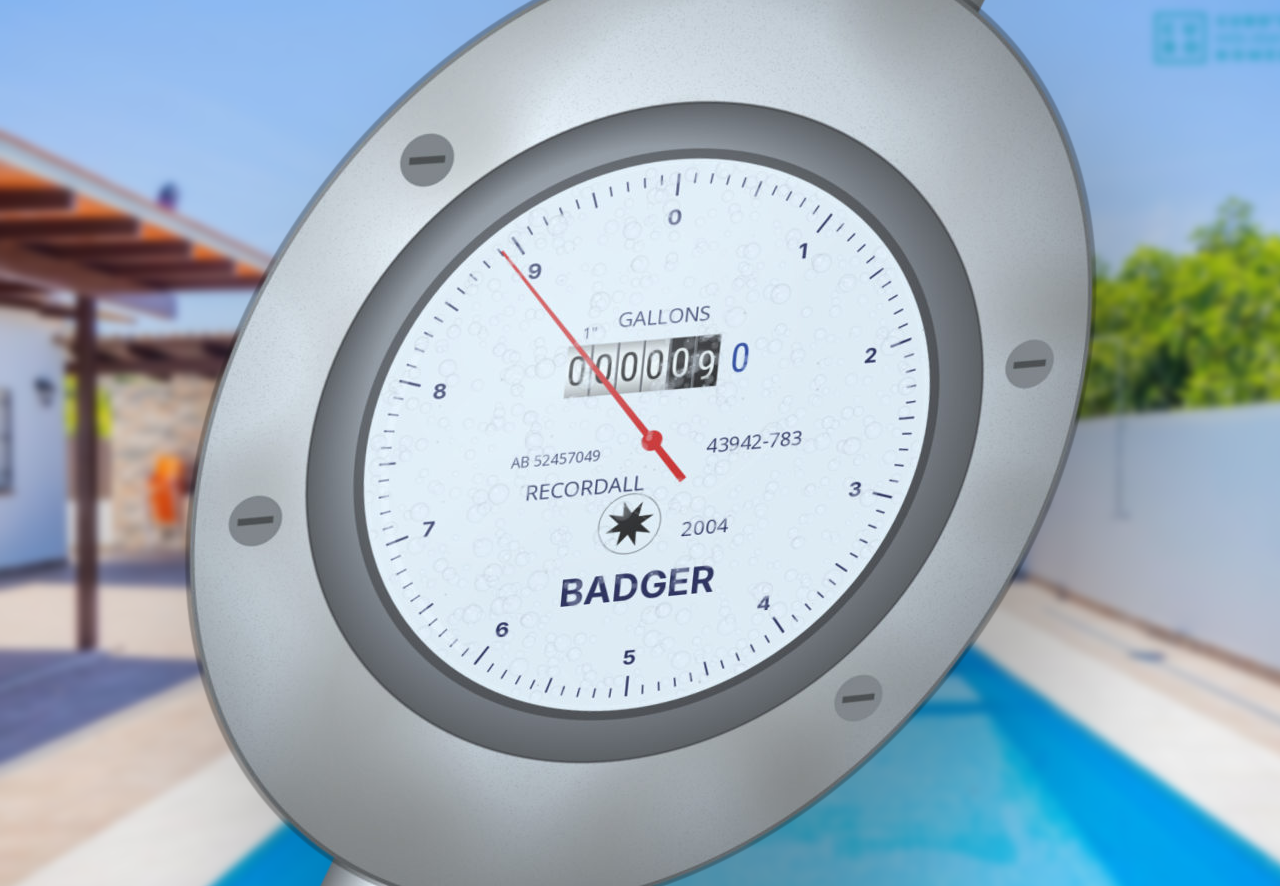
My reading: 88.9,gal
